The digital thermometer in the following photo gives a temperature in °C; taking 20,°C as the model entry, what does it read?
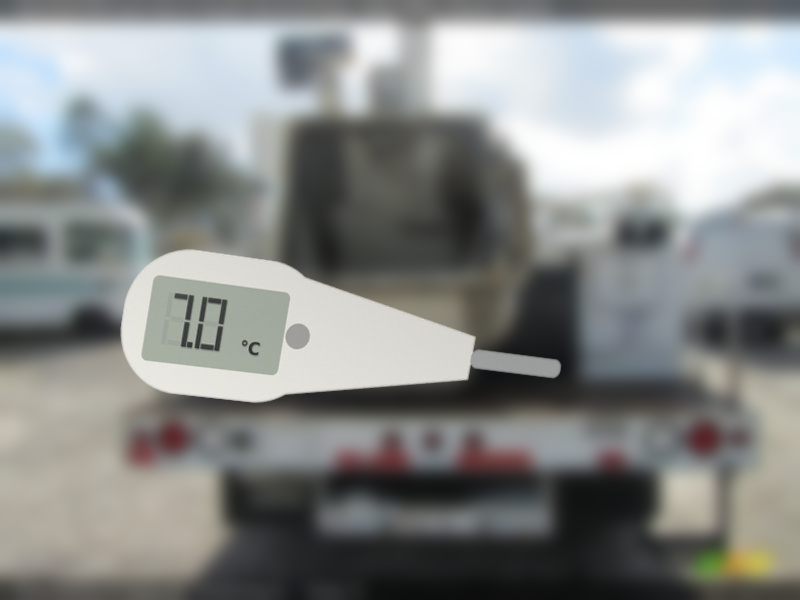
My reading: 7.0,°C
